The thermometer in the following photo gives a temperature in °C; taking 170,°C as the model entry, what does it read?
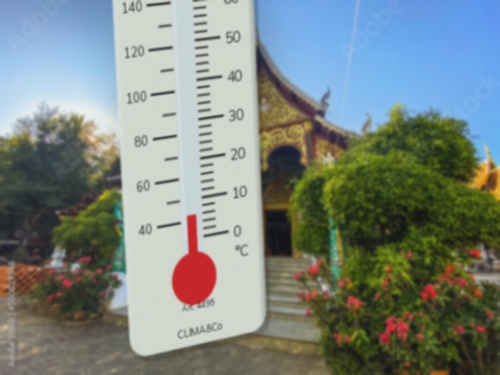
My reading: 6,°C
